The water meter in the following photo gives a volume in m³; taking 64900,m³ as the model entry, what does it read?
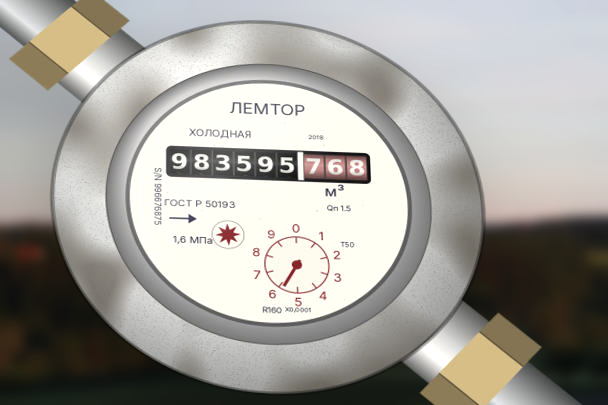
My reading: 983595.7685,m³
